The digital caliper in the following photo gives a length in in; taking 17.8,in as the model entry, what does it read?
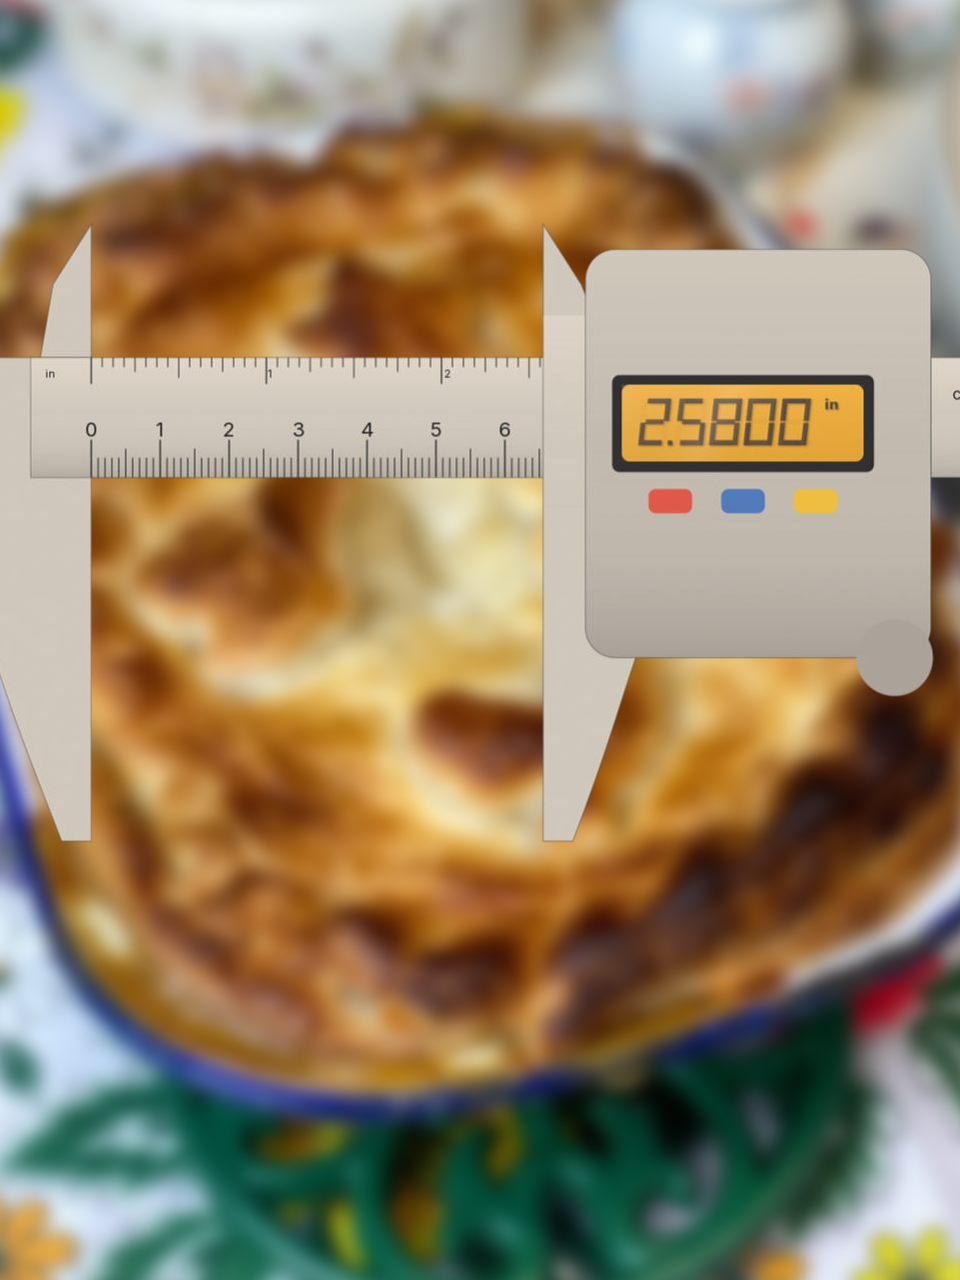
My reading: 2.5800,in
